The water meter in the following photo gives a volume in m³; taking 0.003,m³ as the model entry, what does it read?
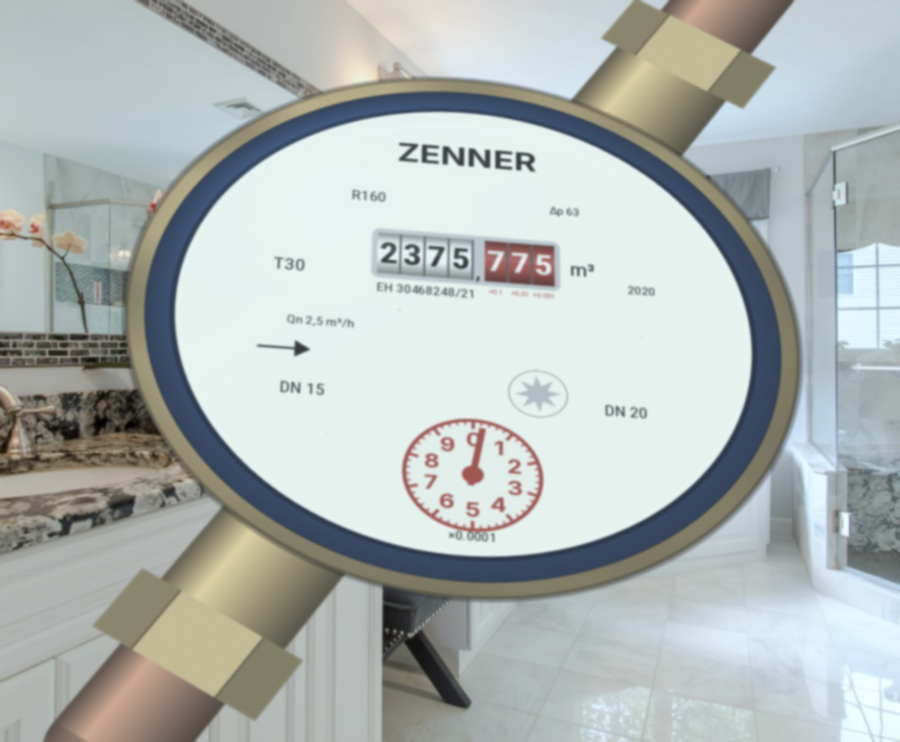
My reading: 2375.7750,m³
